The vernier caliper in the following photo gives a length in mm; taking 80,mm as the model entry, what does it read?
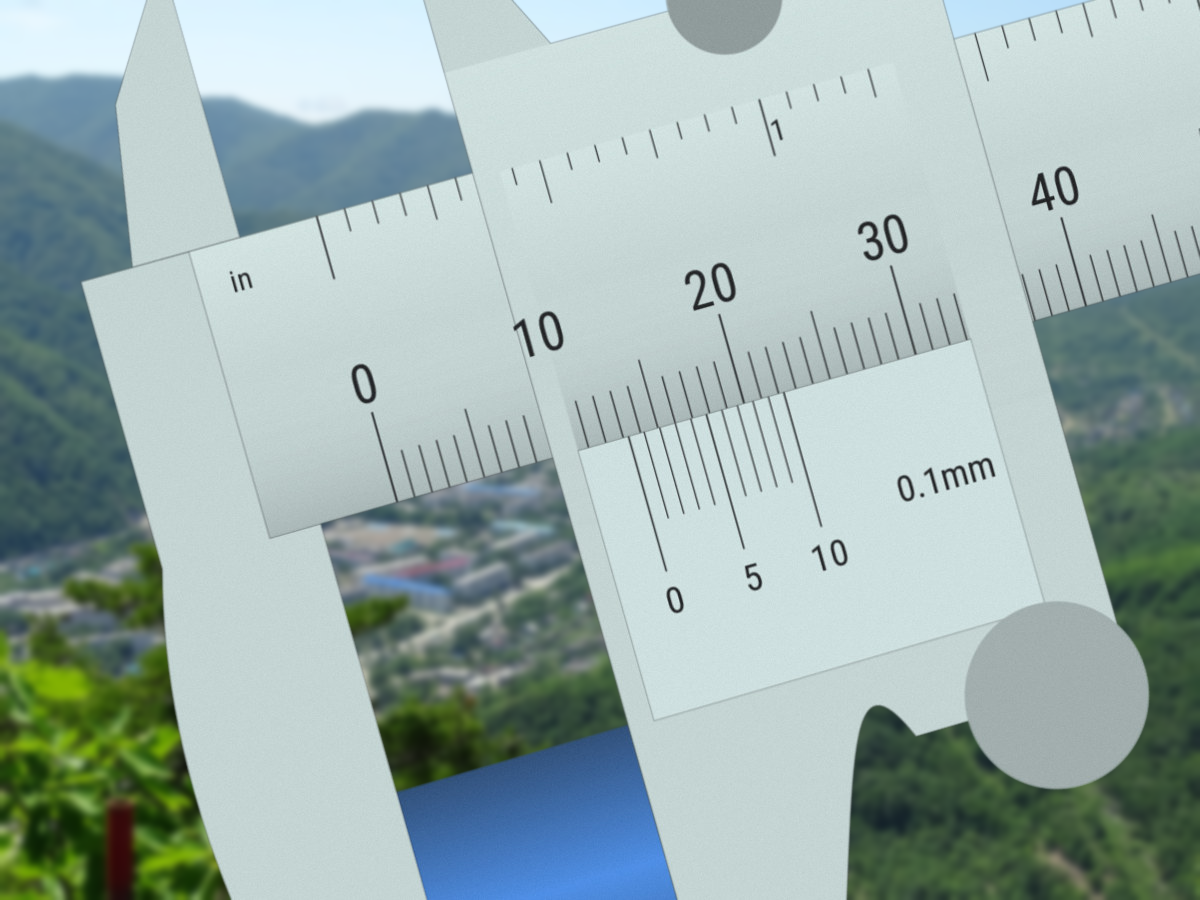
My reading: 13.3,mm
